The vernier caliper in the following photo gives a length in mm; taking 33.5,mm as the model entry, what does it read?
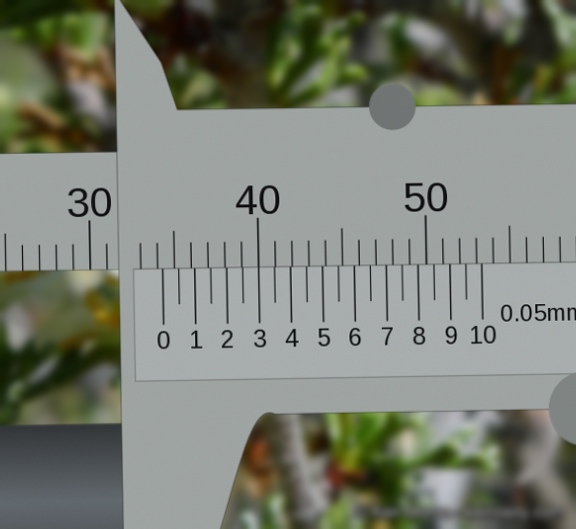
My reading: 34.3,mm
